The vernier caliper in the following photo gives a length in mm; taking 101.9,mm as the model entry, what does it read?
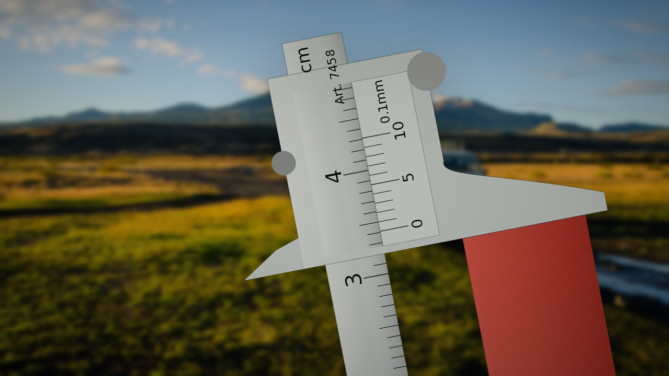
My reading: 34.1,mm
